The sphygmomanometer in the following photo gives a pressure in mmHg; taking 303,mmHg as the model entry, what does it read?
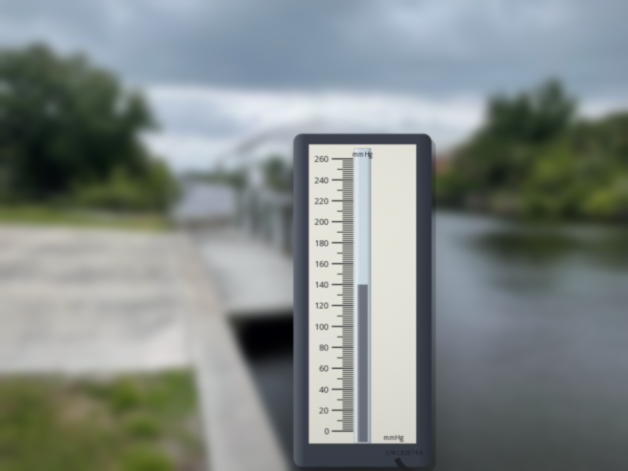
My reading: 140,mmHg
